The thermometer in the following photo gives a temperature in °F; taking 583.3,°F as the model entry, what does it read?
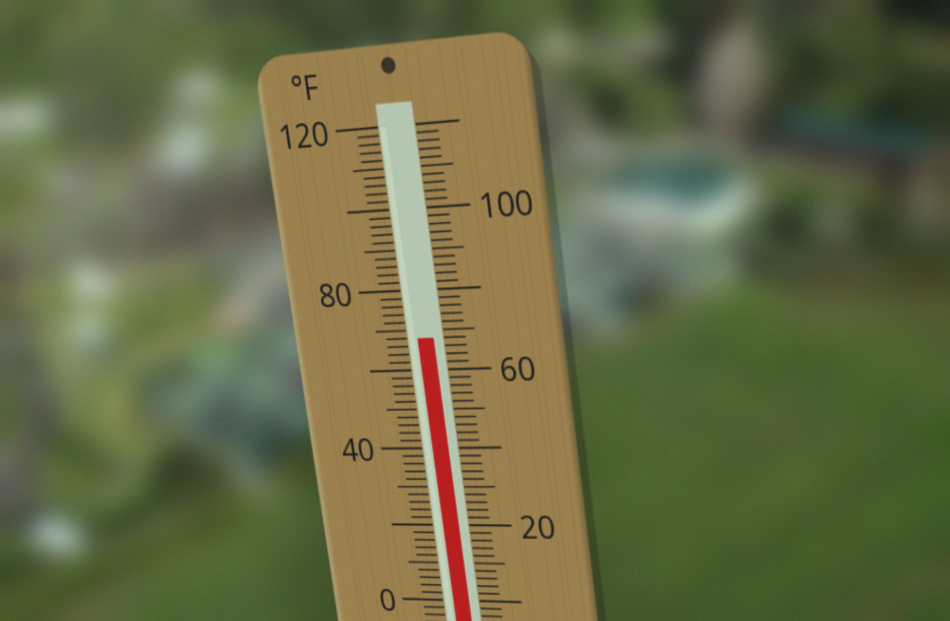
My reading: 68,°F
